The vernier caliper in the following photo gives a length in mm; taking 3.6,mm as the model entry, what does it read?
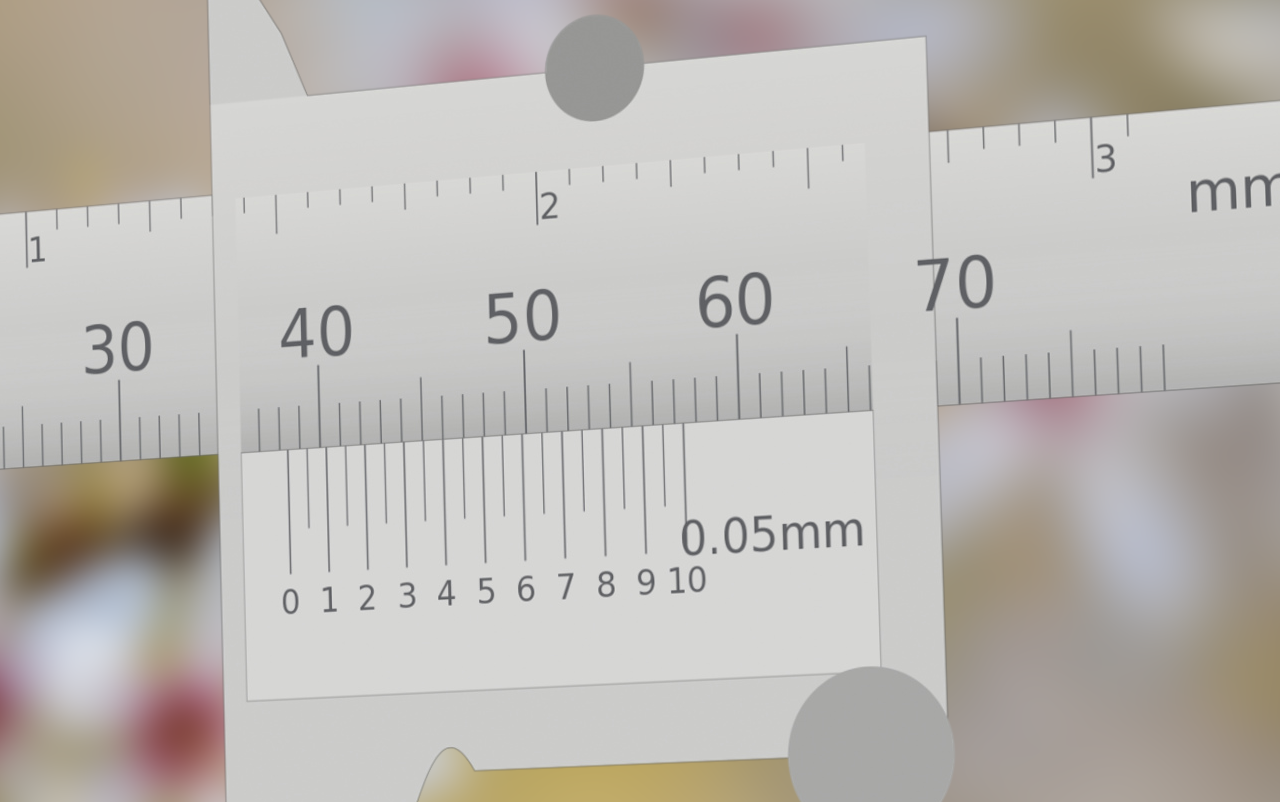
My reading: 38.4,mm
